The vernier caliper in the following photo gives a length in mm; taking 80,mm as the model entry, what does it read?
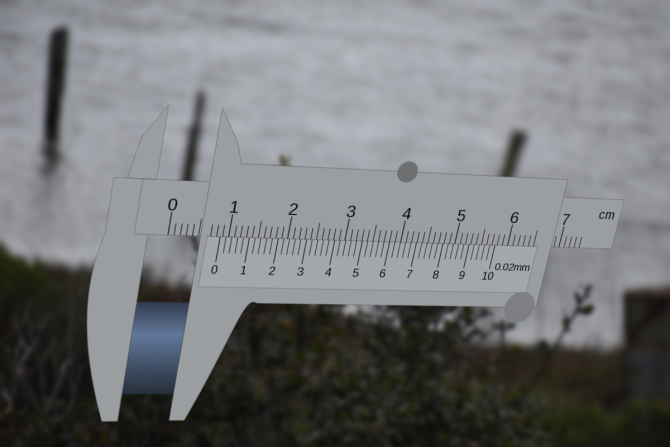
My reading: 8.6,mm
